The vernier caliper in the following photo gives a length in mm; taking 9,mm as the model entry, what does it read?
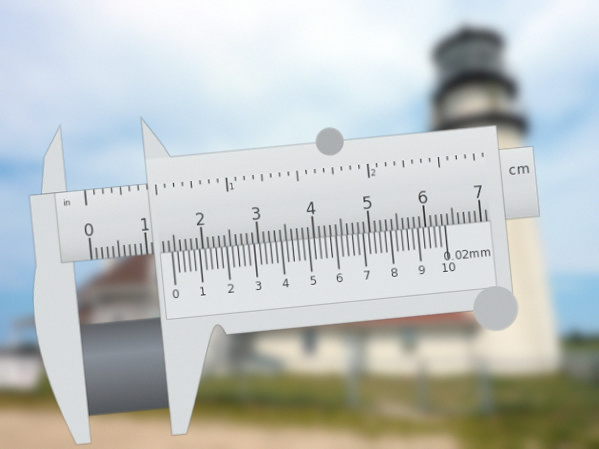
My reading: 14.5,mm
